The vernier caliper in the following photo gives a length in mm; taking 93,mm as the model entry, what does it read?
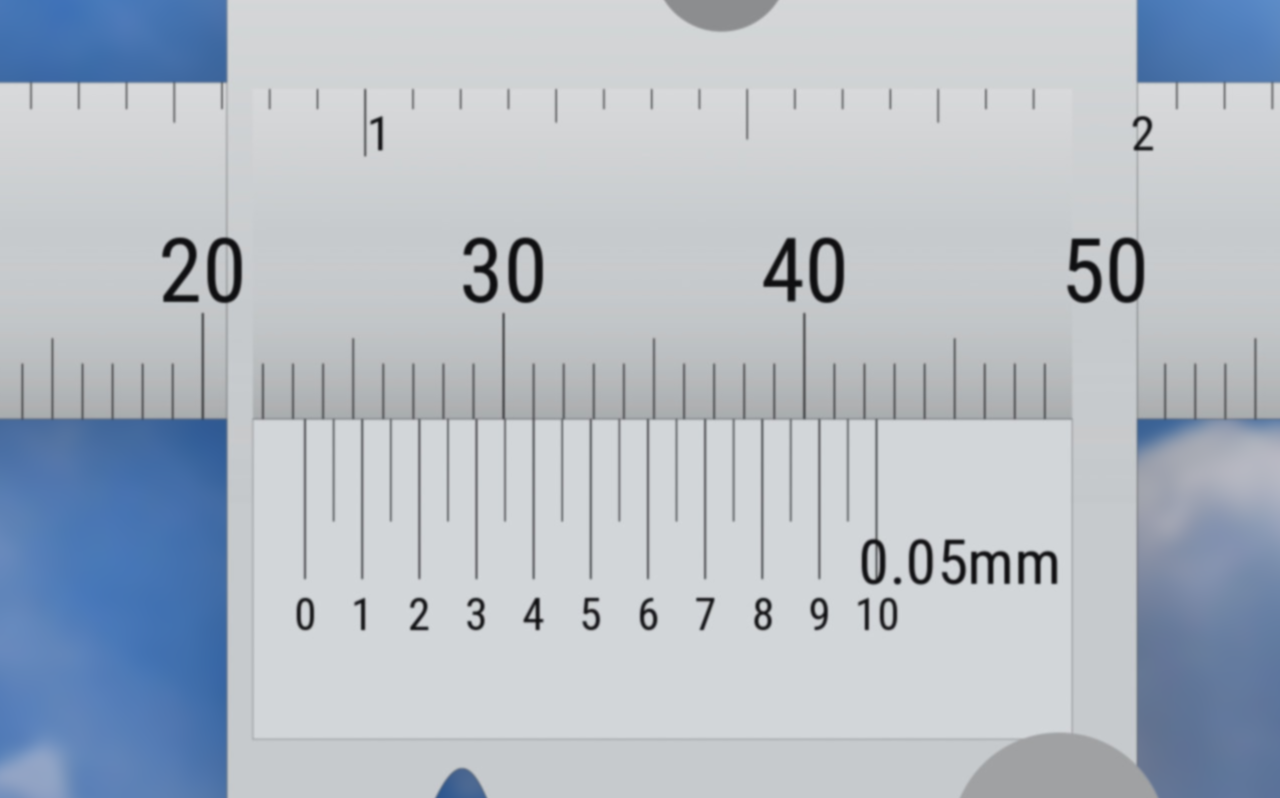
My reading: 23.4,mm
